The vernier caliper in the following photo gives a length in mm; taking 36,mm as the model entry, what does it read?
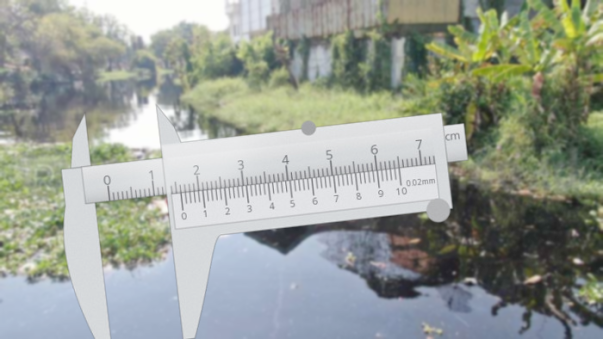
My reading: 16.0,mm
